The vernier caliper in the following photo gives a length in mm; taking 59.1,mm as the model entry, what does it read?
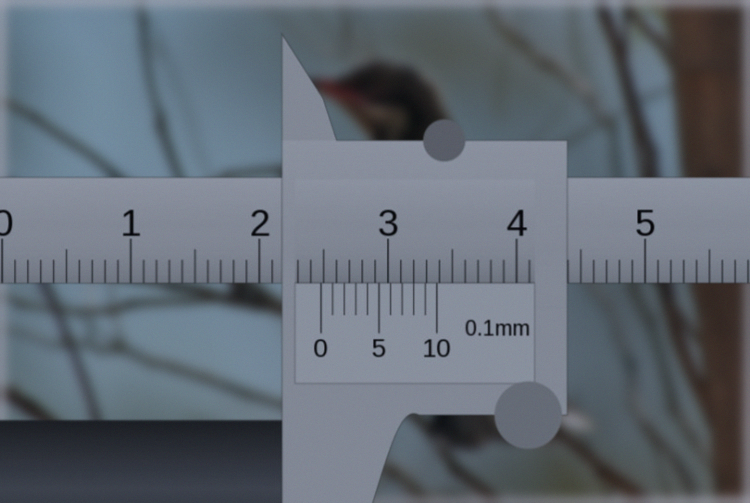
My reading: 24.8,mm
